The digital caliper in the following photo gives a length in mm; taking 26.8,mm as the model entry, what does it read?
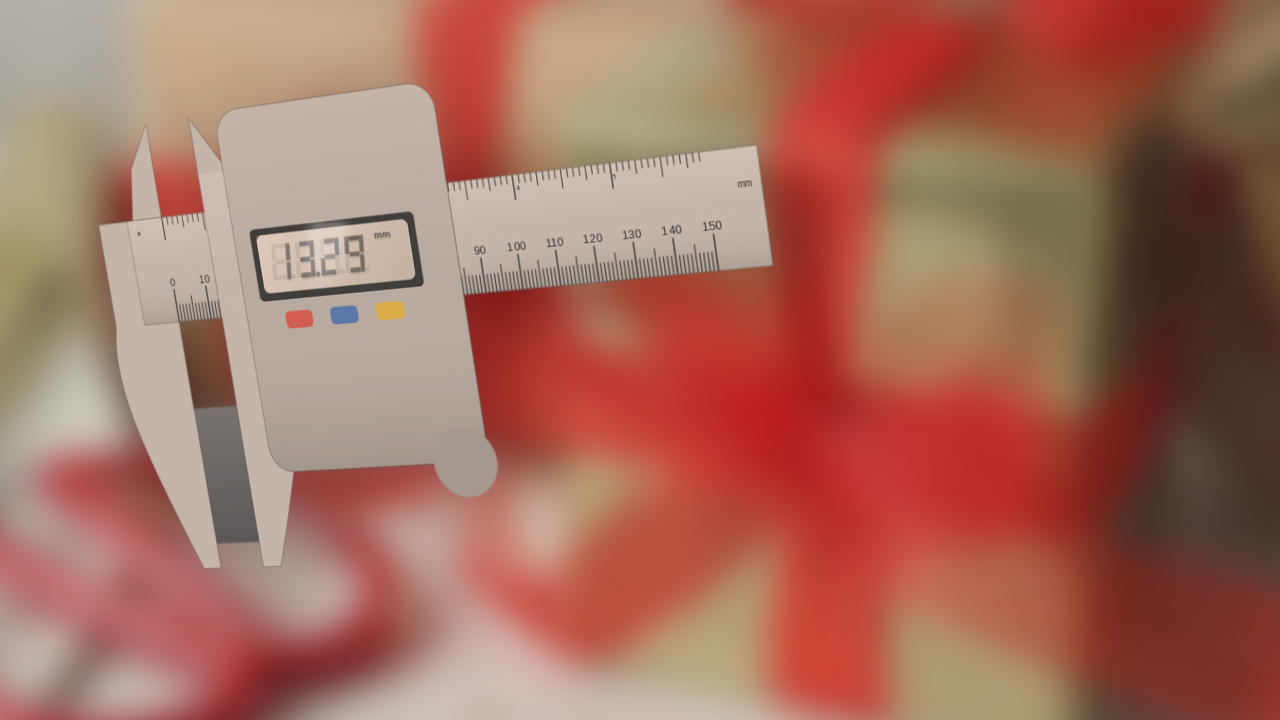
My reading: 13.29,mm
